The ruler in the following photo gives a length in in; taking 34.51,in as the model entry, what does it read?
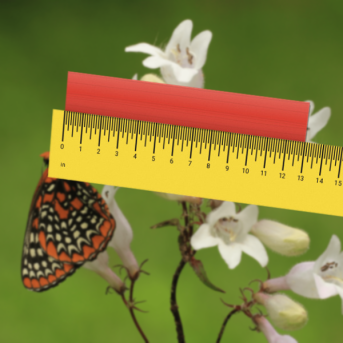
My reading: 13,in
